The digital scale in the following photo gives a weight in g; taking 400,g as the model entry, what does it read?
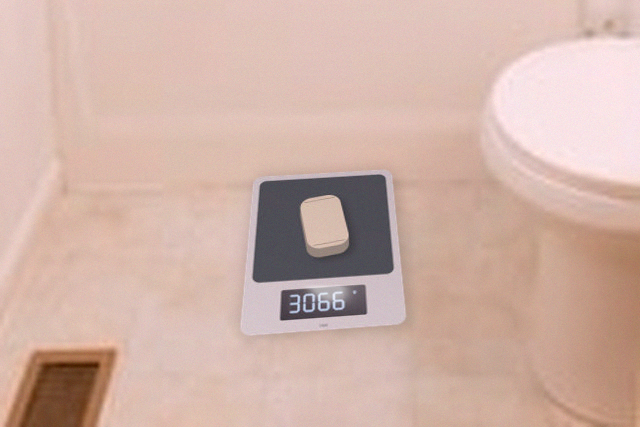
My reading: 3066,g
